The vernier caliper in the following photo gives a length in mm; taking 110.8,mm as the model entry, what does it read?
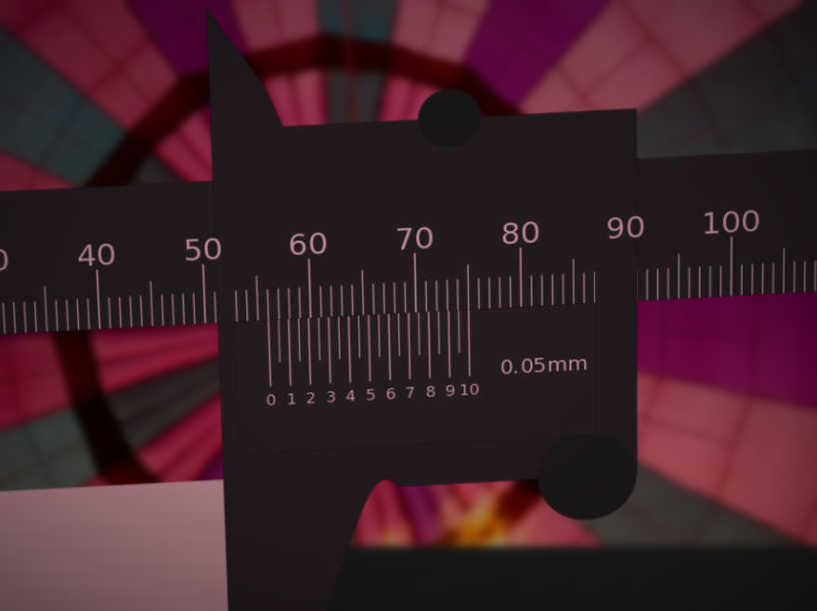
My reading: 56.0,mm
